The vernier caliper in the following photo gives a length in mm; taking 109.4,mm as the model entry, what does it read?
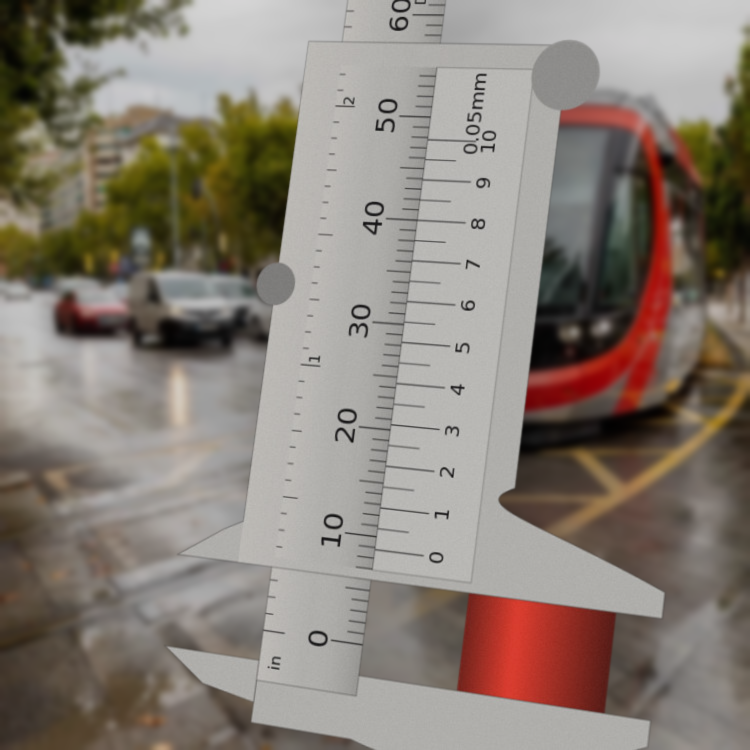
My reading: 8.8,mm
